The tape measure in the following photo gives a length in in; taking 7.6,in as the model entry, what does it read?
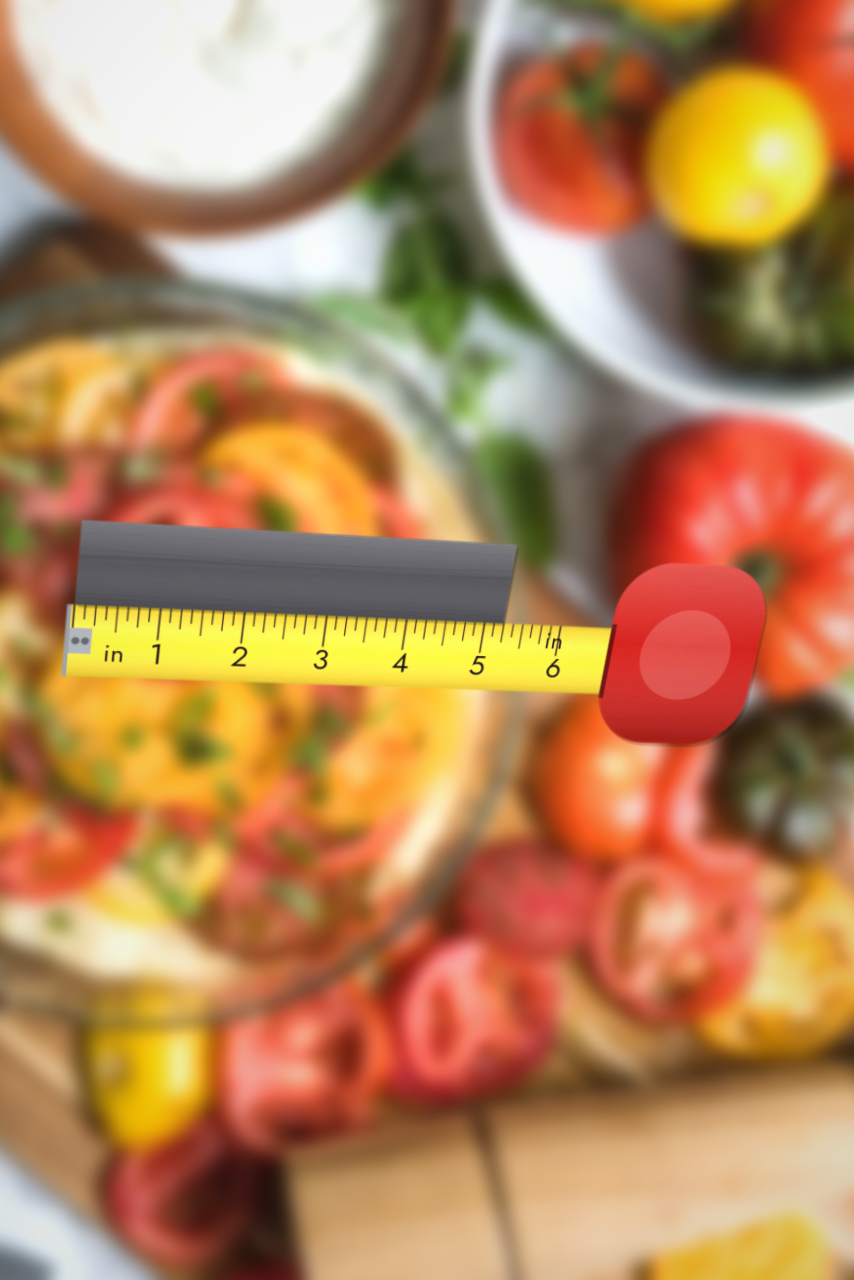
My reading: 5.25,in
